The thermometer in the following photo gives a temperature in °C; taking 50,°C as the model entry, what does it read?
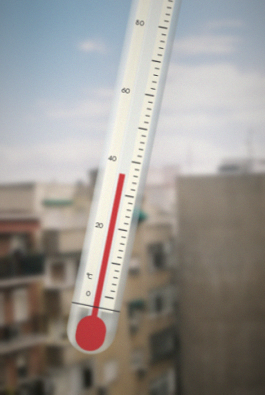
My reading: 36,°C
